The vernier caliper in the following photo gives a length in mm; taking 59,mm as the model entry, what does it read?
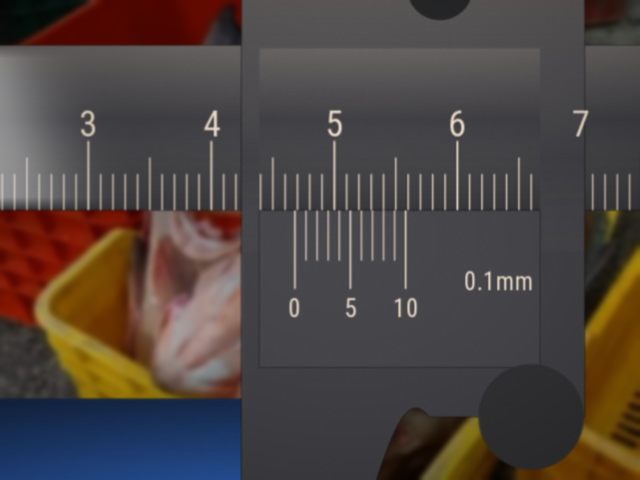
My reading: 46.8,mm
